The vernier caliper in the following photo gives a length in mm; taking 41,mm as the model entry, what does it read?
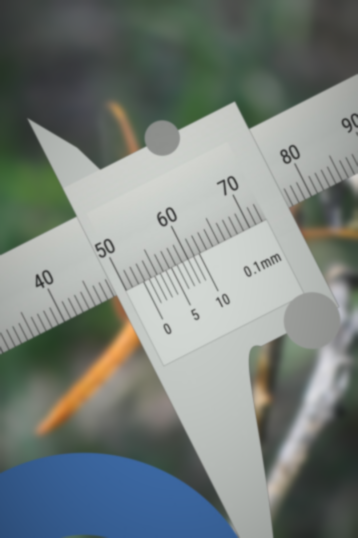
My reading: 52.8,mm
